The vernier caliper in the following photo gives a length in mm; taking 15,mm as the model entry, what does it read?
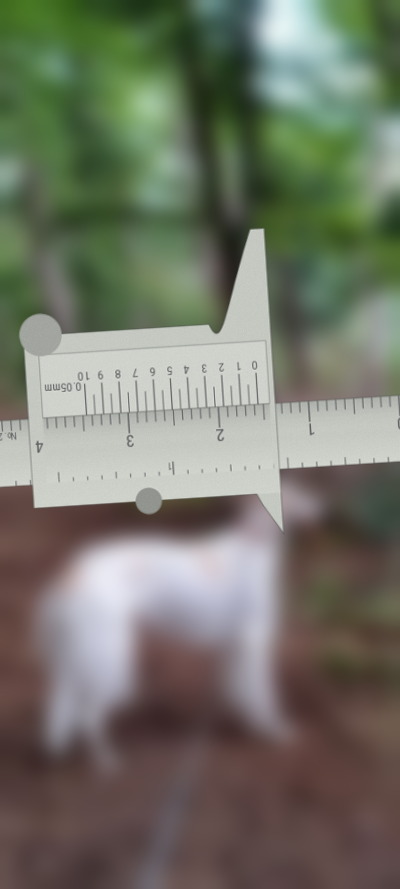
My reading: 15.6,mm
